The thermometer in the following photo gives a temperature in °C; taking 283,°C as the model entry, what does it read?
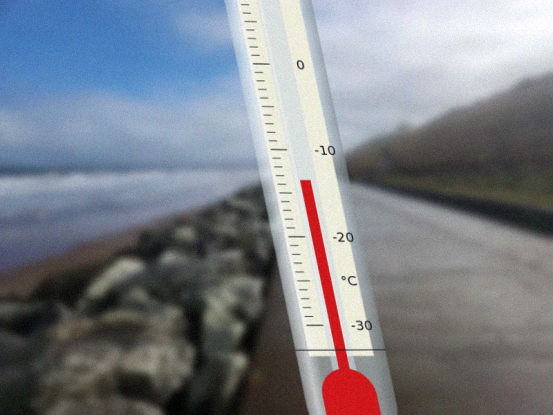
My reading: -13.5,°C
